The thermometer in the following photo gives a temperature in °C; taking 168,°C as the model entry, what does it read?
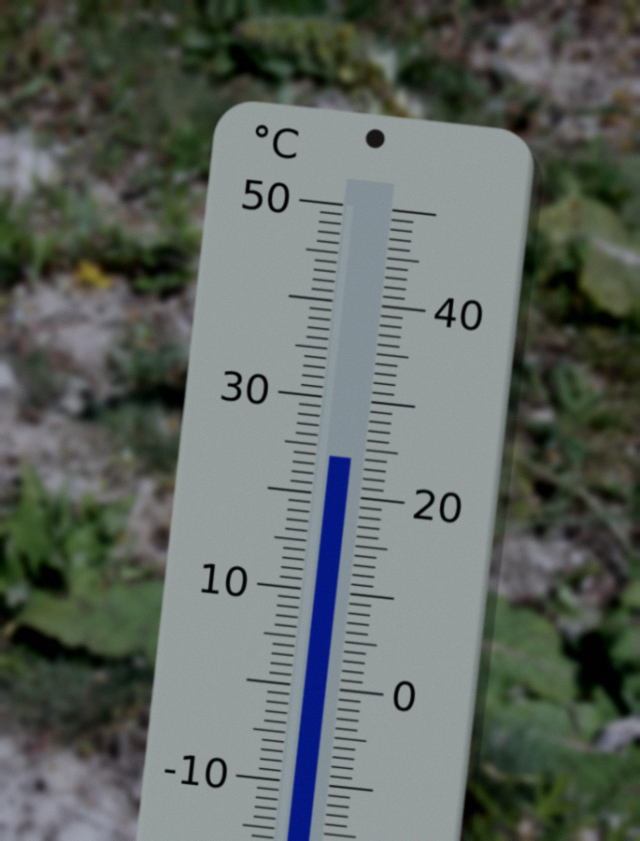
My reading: 24,°C
